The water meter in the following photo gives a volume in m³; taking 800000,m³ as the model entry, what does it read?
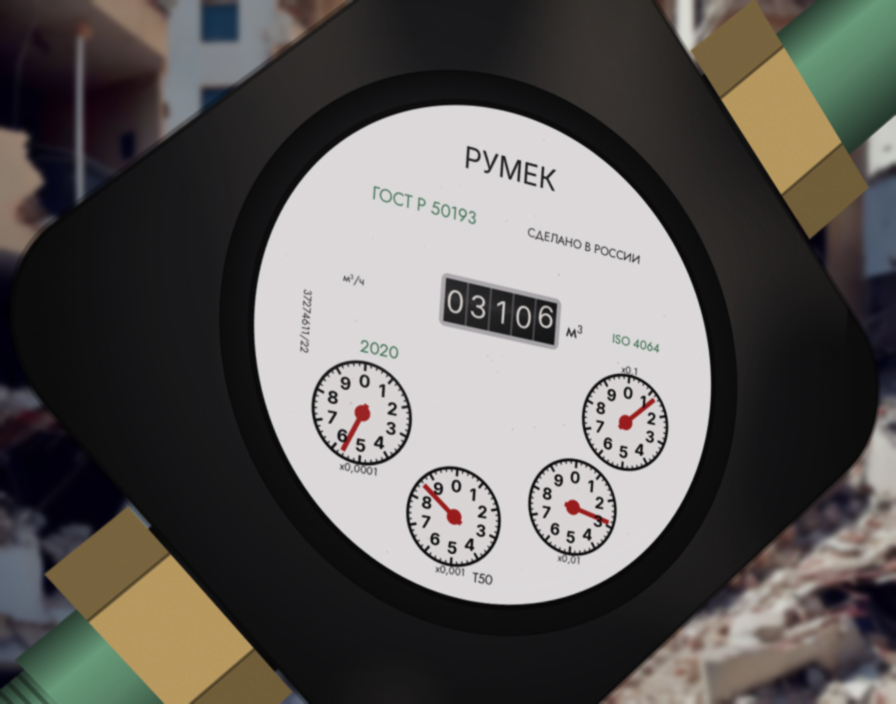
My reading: 3106.1285,m³
